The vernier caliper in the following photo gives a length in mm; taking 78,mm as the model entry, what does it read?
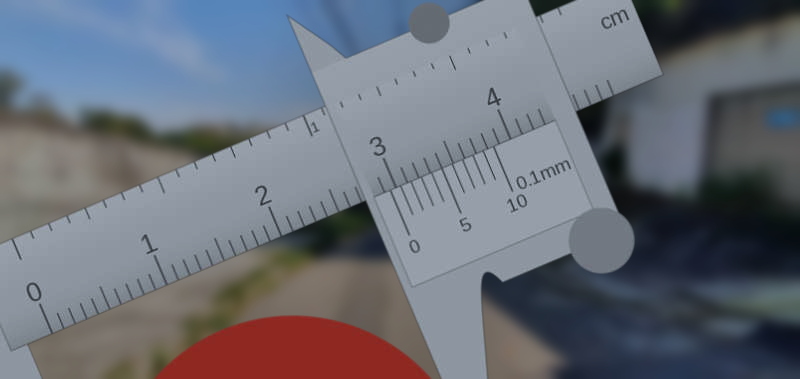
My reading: 29.5,mm
